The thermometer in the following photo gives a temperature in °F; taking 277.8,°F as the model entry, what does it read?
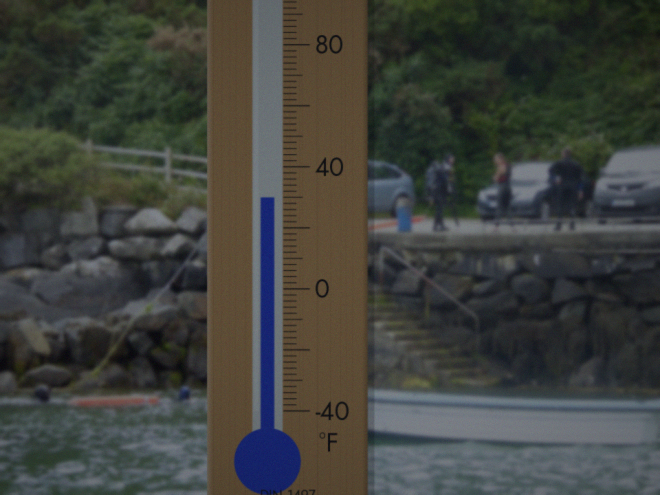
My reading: 30,°F
